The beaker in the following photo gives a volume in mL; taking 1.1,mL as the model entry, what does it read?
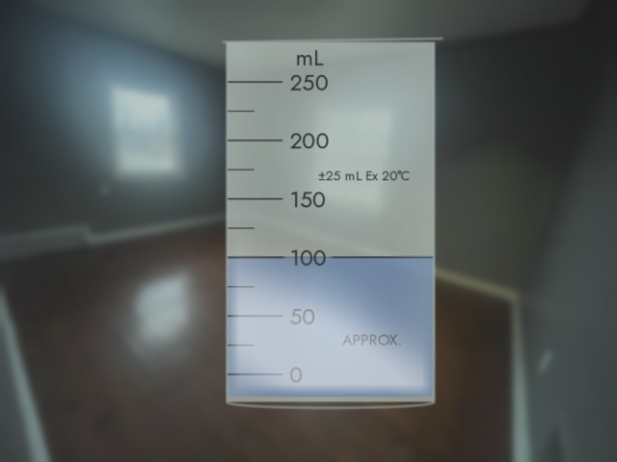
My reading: 100,mL
